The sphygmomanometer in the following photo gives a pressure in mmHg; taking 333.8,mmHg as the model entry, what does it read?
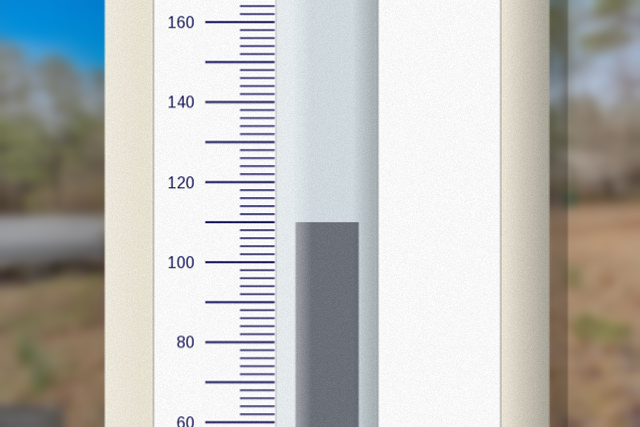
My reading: 110,mmHg
